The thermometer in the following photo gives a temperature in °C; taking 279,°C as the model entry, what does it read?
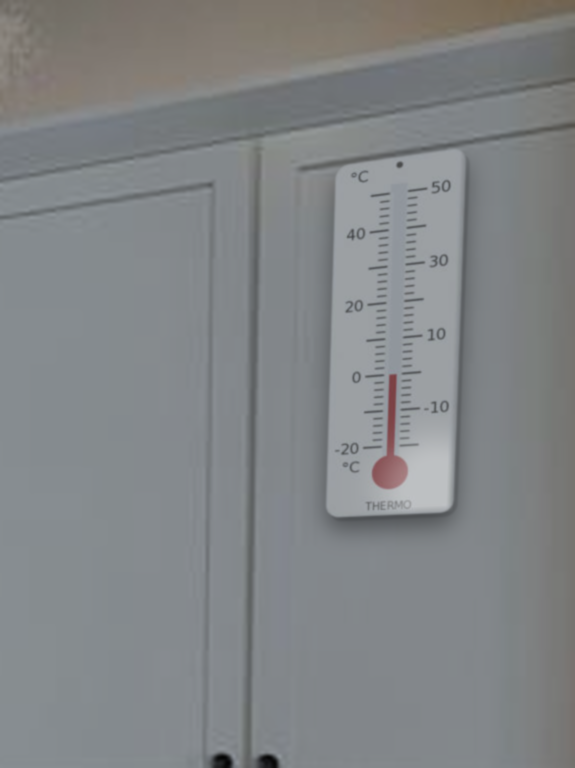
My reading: 0,°C
